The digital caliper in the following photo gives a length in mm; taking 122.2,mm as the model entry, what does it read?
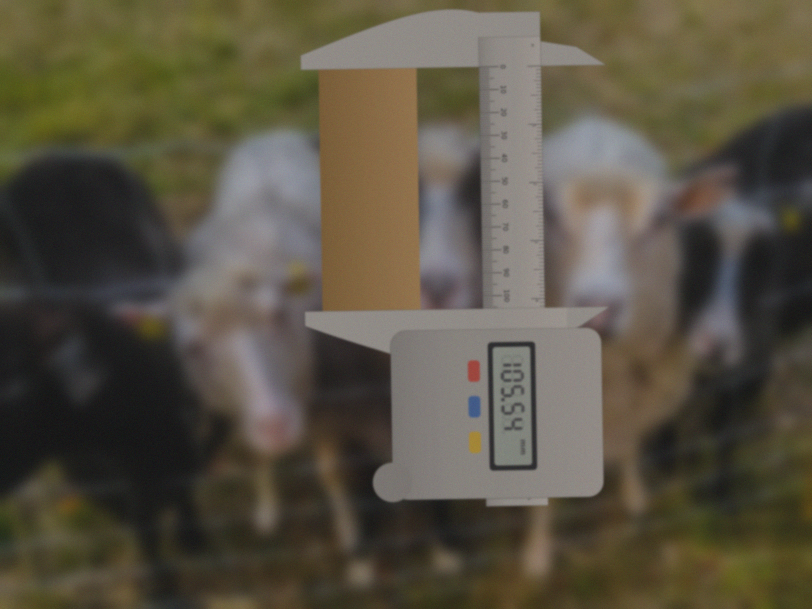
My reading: 105.54,mm
